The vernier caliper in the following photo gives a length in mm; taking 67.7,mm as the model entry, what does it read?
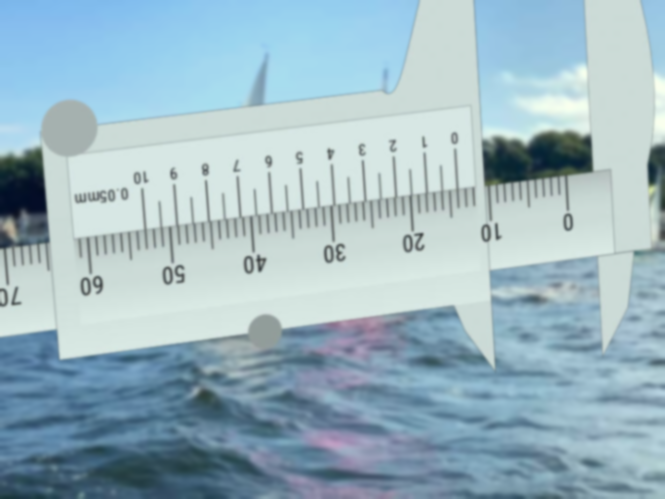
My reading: 14.0,mm
